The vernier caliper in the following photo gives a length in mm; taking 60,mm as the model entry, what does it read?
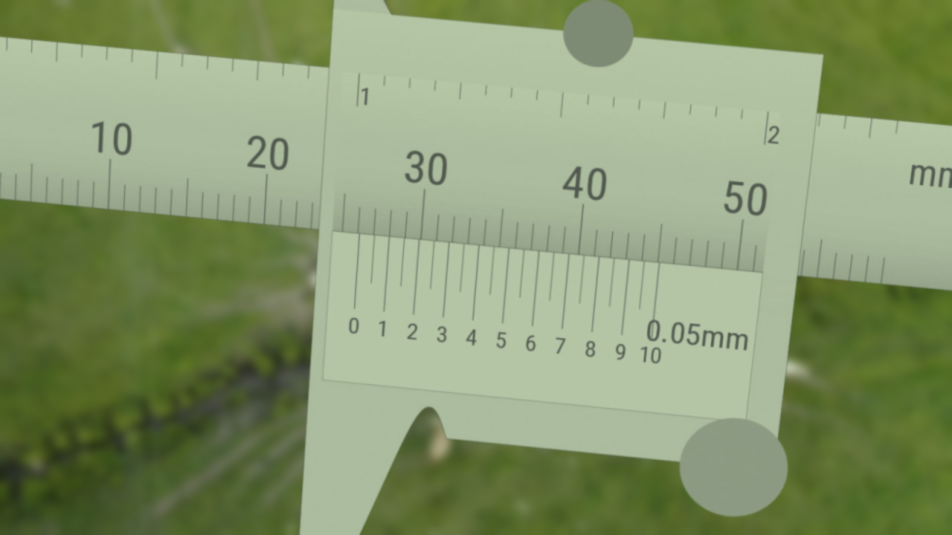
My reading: 26.1,mm
